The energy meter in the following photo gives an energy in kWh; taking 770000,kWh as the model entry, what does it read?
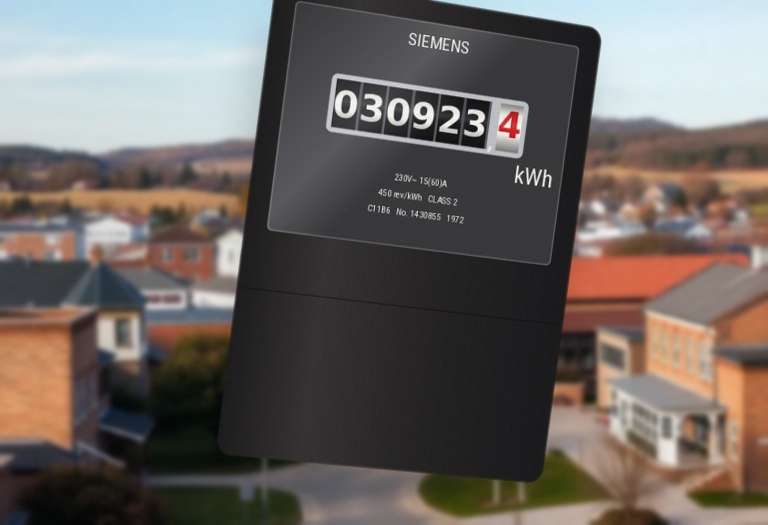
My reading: 30923.4,kWh
